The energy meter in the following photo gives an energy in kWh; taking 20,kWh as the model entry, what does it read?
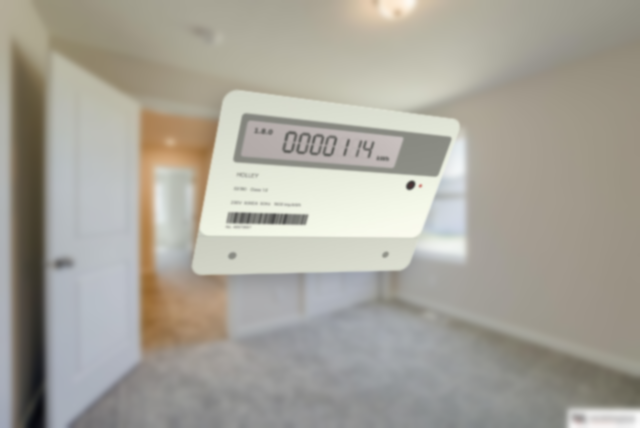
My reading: 114,kWh
